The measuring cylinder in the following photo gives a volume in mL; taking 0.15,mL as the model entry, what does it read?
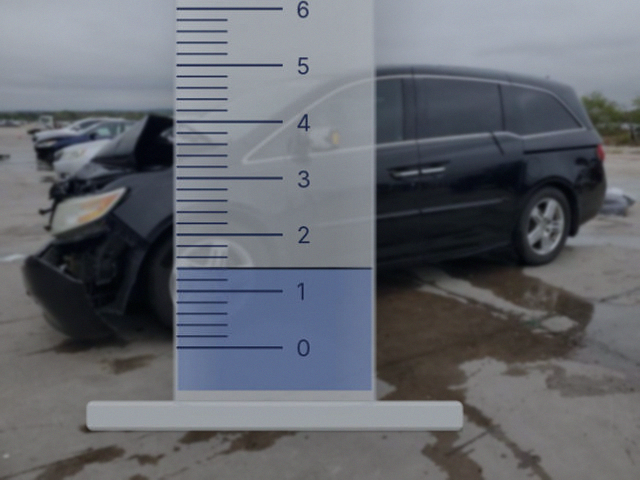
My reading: 1.4,mL
